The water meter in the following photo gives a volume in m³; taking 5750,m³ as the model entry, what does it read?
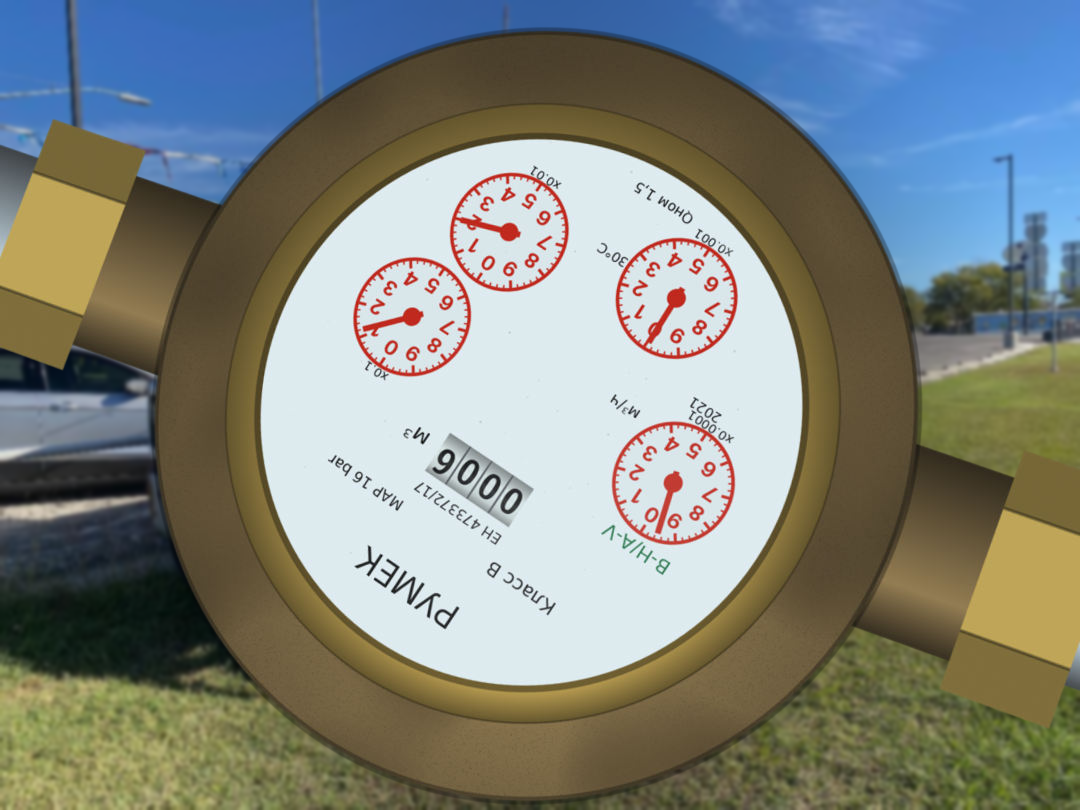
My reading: 6.1199,m³
